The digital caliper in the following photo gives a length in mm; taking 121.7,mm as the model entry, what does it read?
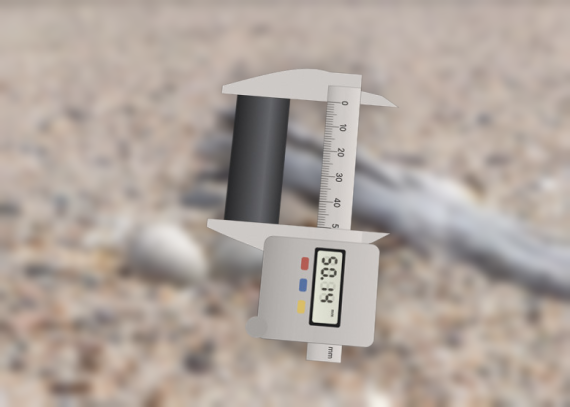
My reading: 50.14,mm
